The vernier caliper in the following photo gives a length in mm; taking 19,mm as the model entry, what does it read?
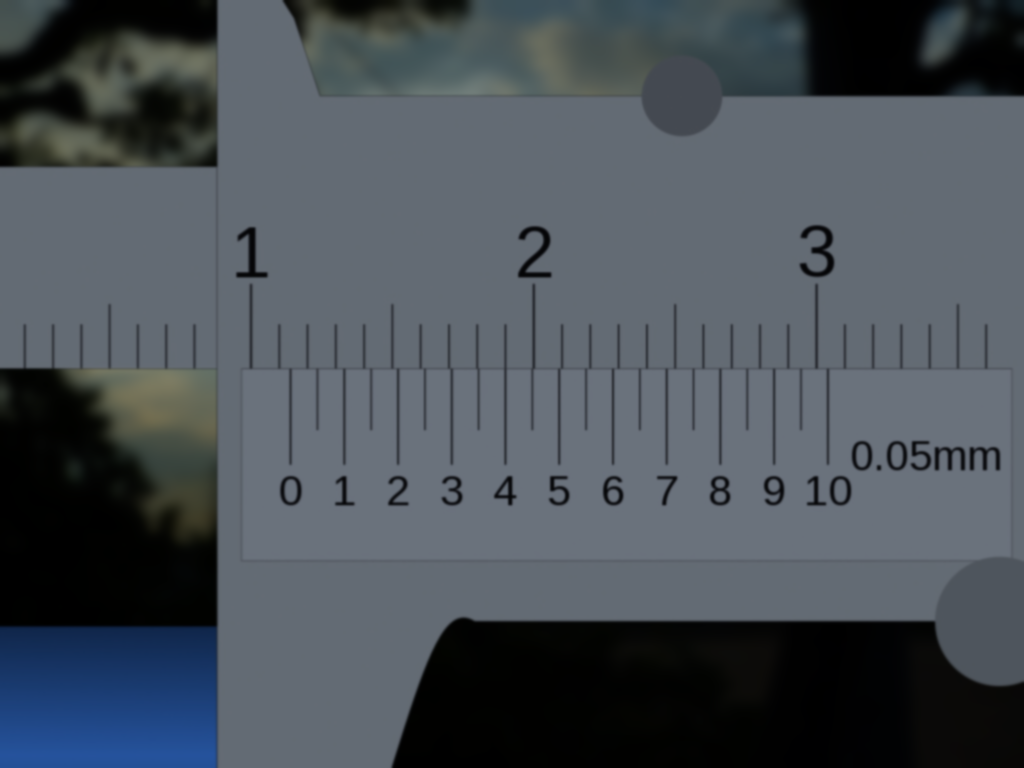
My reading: 11.4,mm
